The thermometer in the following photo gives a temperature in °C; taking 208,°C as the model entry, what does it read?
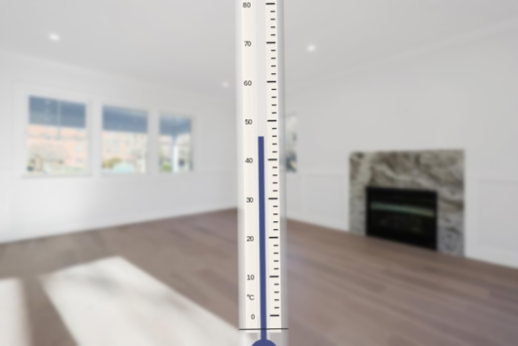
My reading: 46,°C
